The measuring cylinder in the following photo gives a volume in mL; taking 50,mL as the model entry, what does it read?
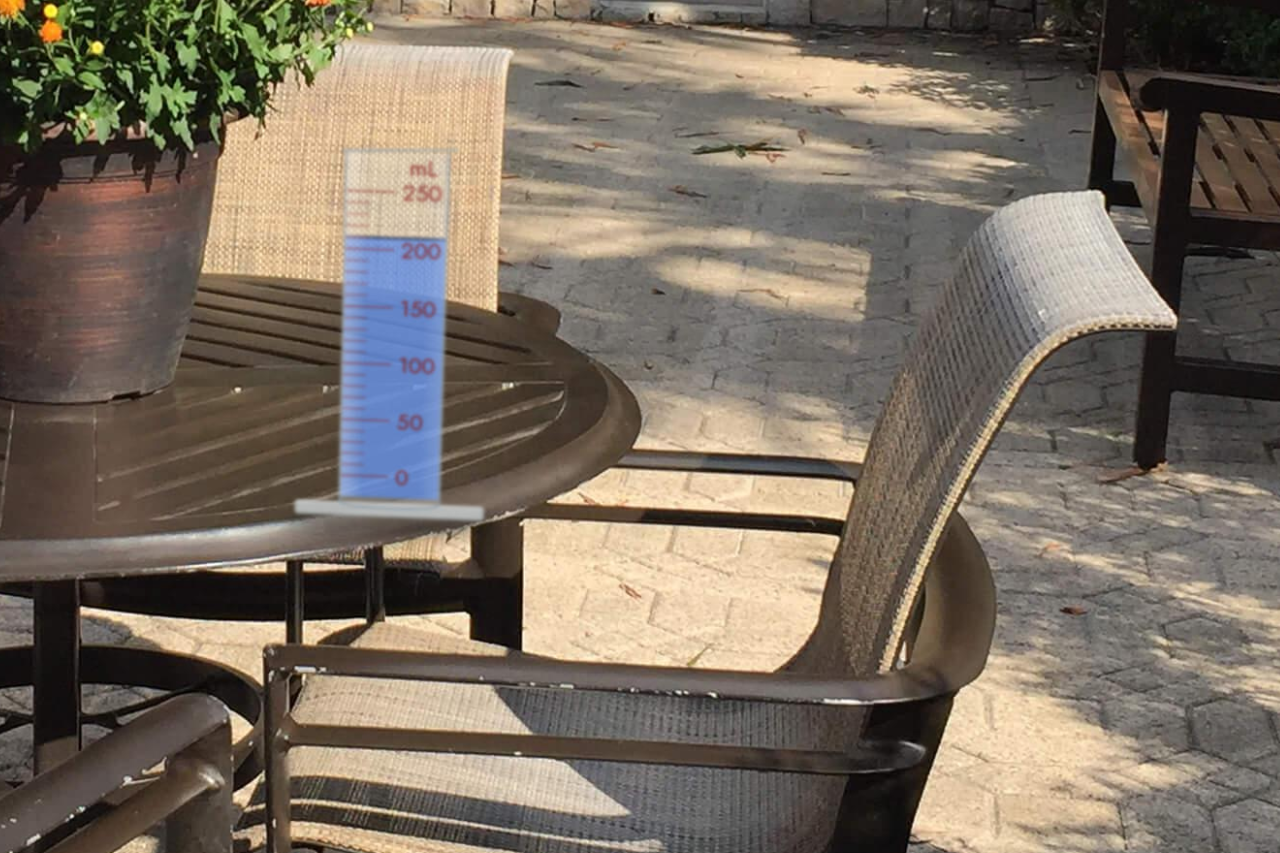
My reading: 210,mL
